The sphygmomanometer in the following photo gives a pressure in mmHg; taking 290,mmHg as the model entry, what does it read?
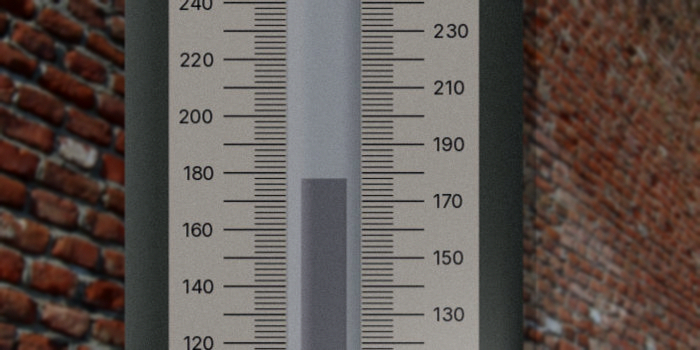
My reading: 178,mmHg
